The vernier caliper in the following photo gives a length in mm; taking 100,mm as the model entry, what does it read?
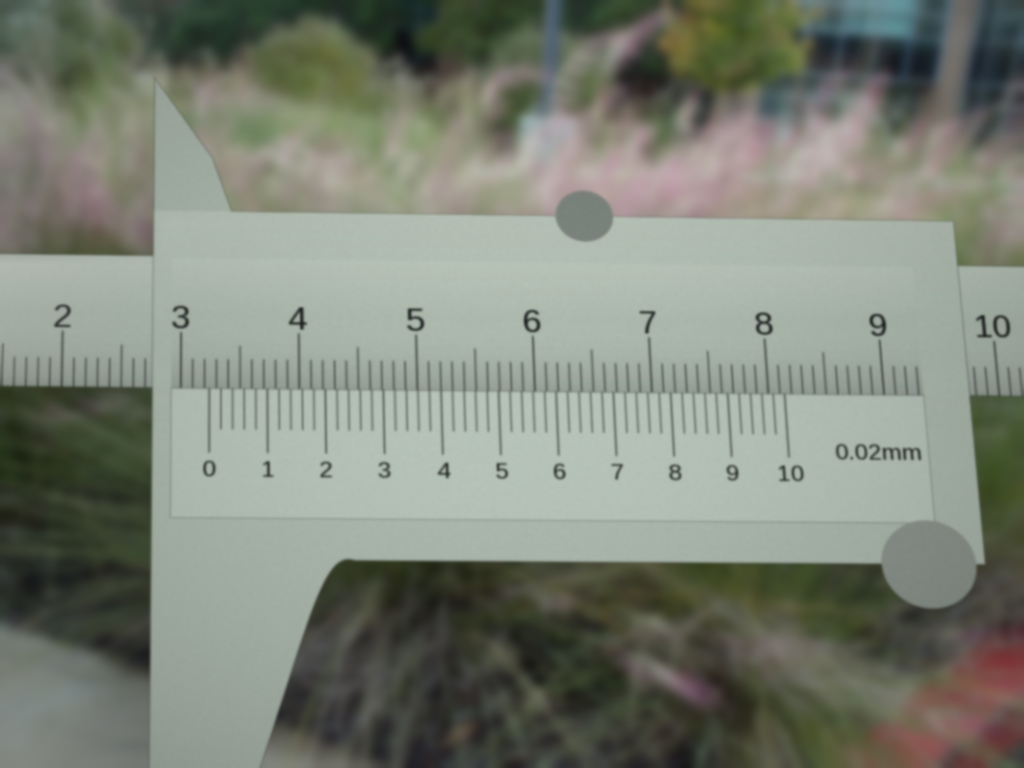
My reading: 32.4,mm
